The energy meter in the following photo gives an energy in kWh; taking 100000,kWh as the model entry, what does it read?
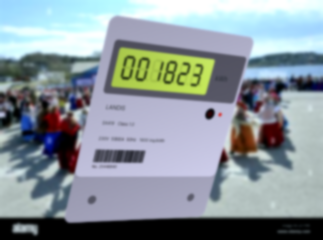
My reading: 1823,kWh
